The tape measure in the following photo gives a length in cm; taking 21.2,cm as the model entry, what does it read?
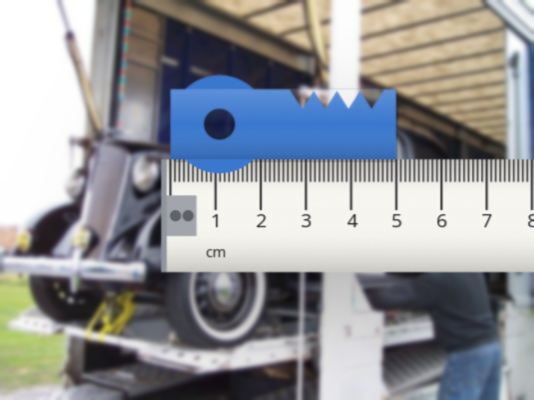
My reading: 5,cm
